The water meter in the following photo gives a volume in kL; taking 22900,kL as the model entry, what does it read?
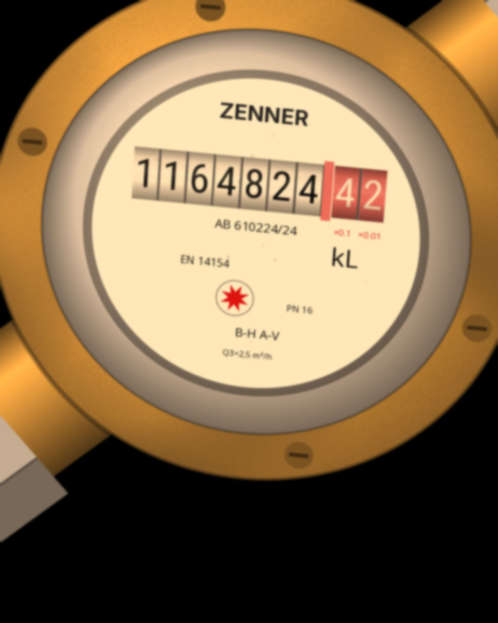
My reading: 1164824.42,kL
